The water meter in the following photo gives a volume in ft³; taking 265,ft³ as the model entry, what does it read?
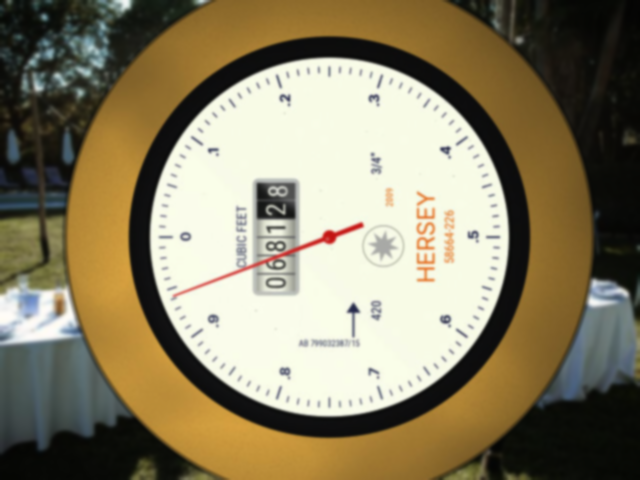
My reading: 68127.94,ft³
